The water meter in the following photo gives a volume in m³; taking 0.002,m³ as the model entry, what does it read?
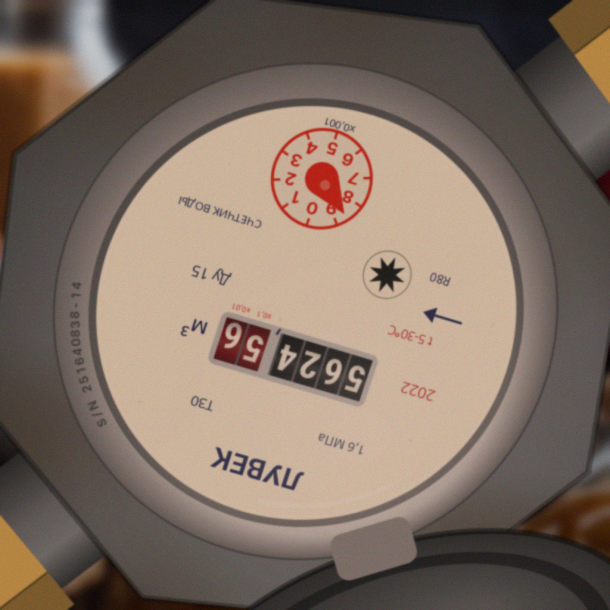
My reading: 5624.558,m³
